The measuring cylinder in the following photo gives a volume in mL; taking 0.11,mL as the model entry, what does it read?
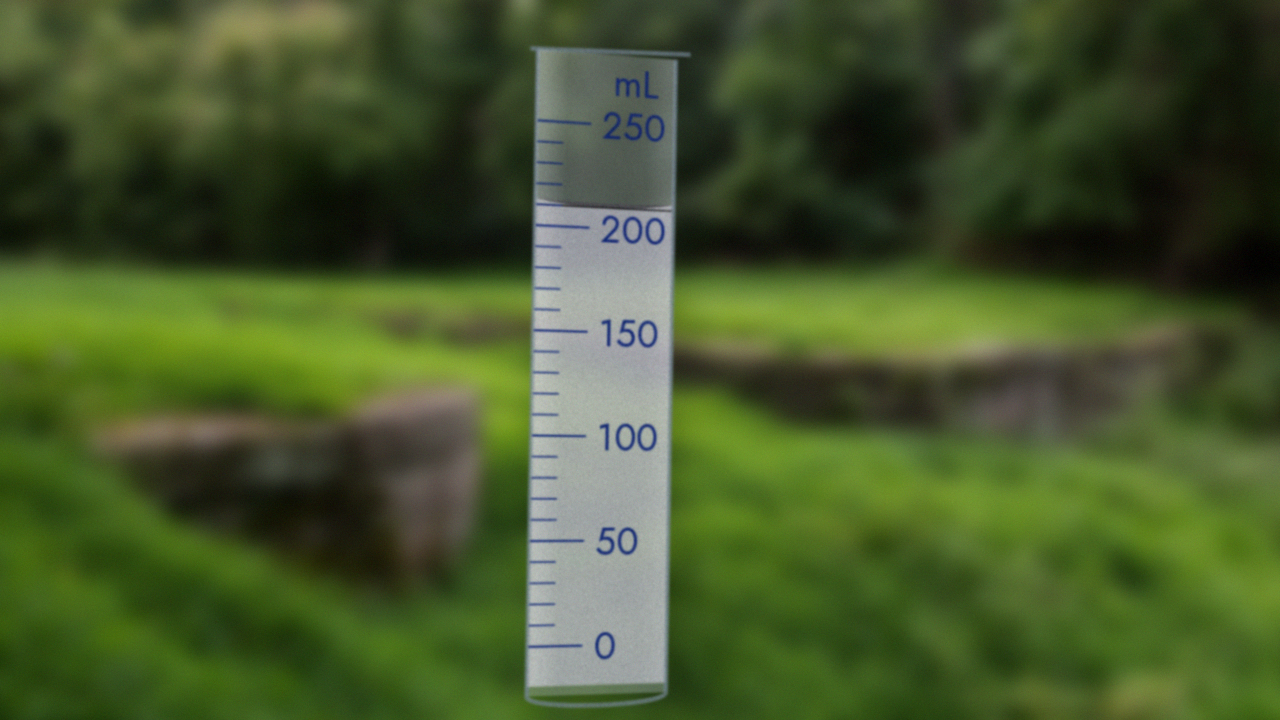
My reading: 210,mL
